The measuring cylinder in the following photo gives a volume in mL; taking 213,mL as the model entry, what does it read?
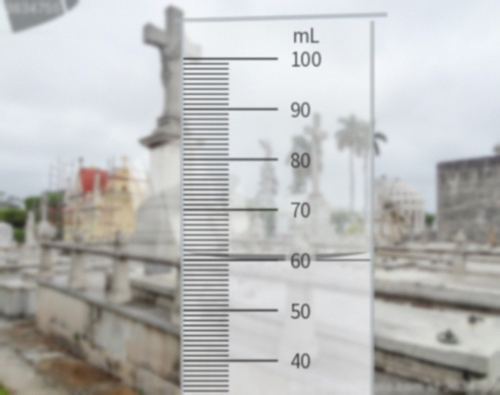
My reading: 60,mL
